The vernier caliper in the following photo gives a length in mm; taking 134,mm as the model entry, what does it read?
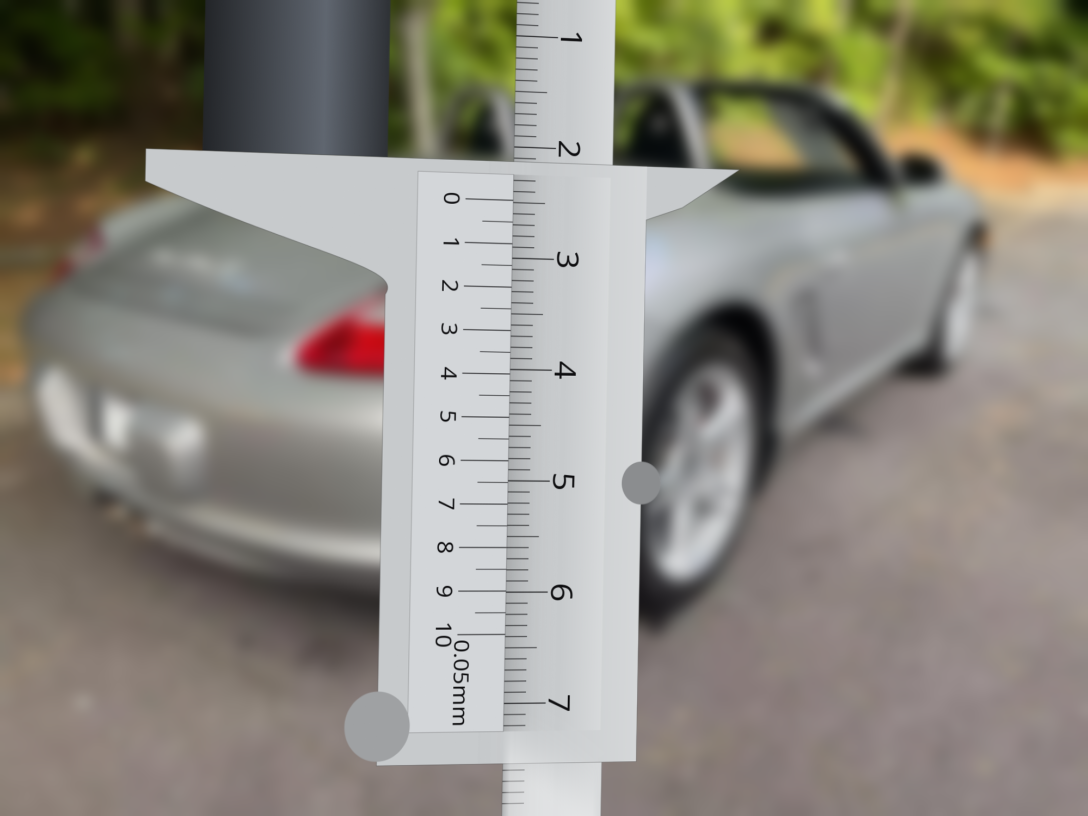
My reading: 24.8,mm
